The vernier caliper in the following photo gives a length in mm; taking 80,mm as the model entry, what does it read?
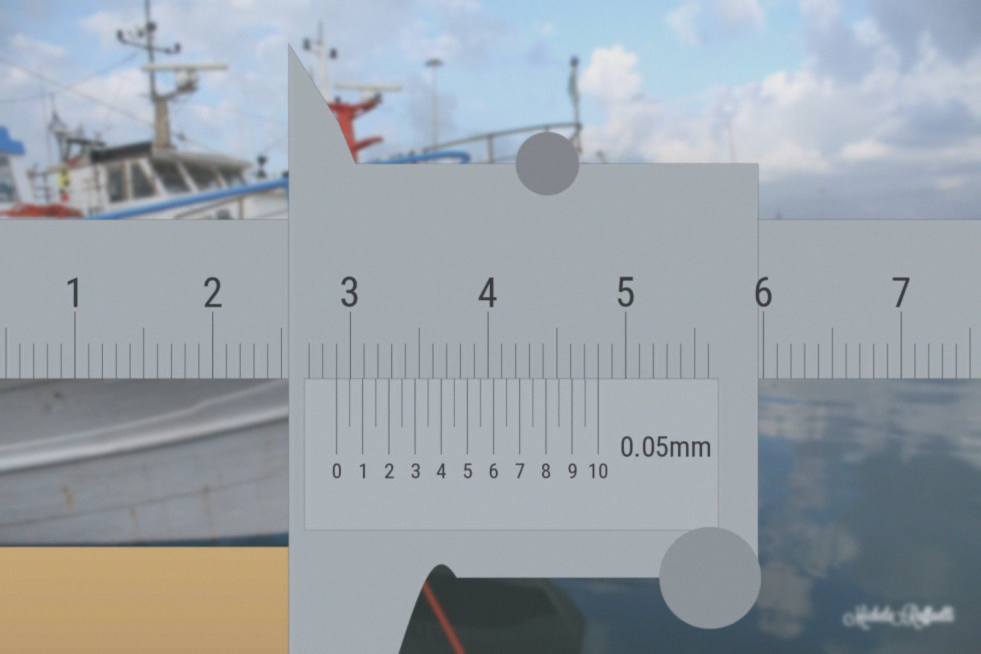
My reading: 29.0,mm
